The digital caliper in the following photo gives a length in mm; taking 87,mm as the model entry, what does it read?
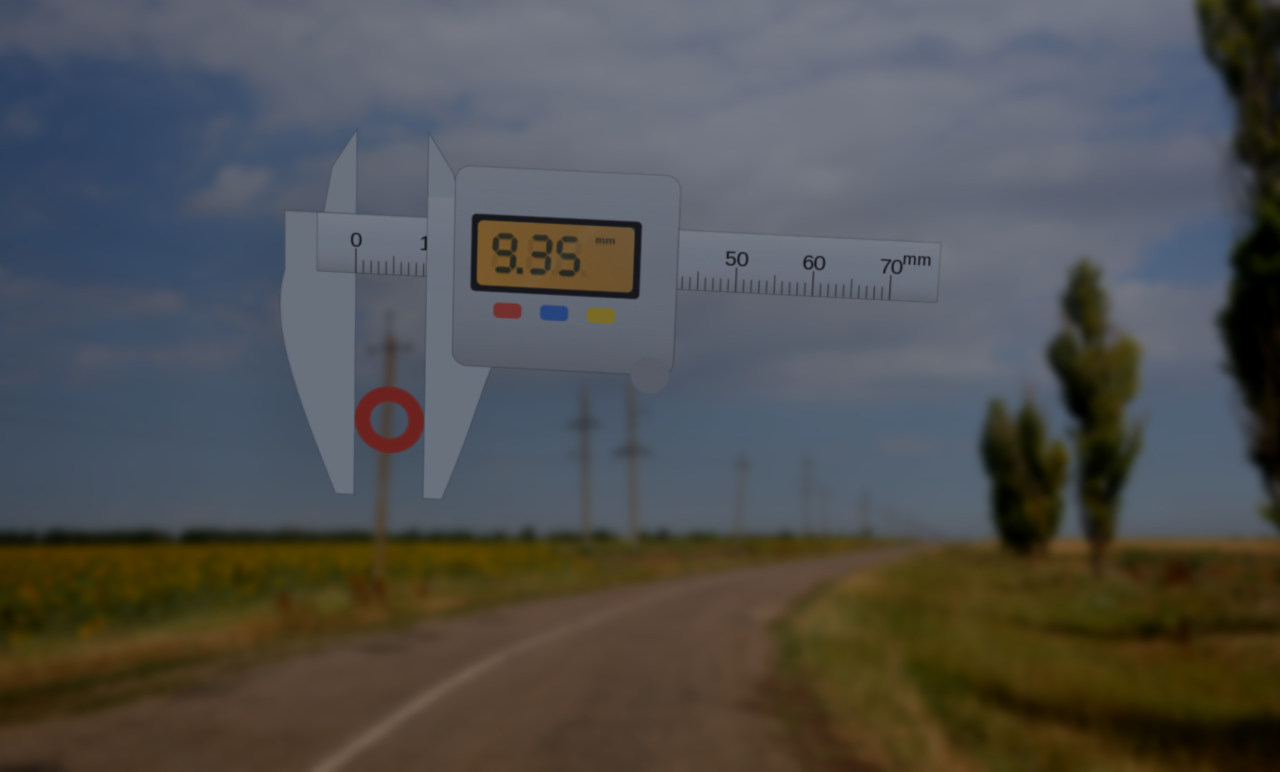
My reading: 9.35,mm
